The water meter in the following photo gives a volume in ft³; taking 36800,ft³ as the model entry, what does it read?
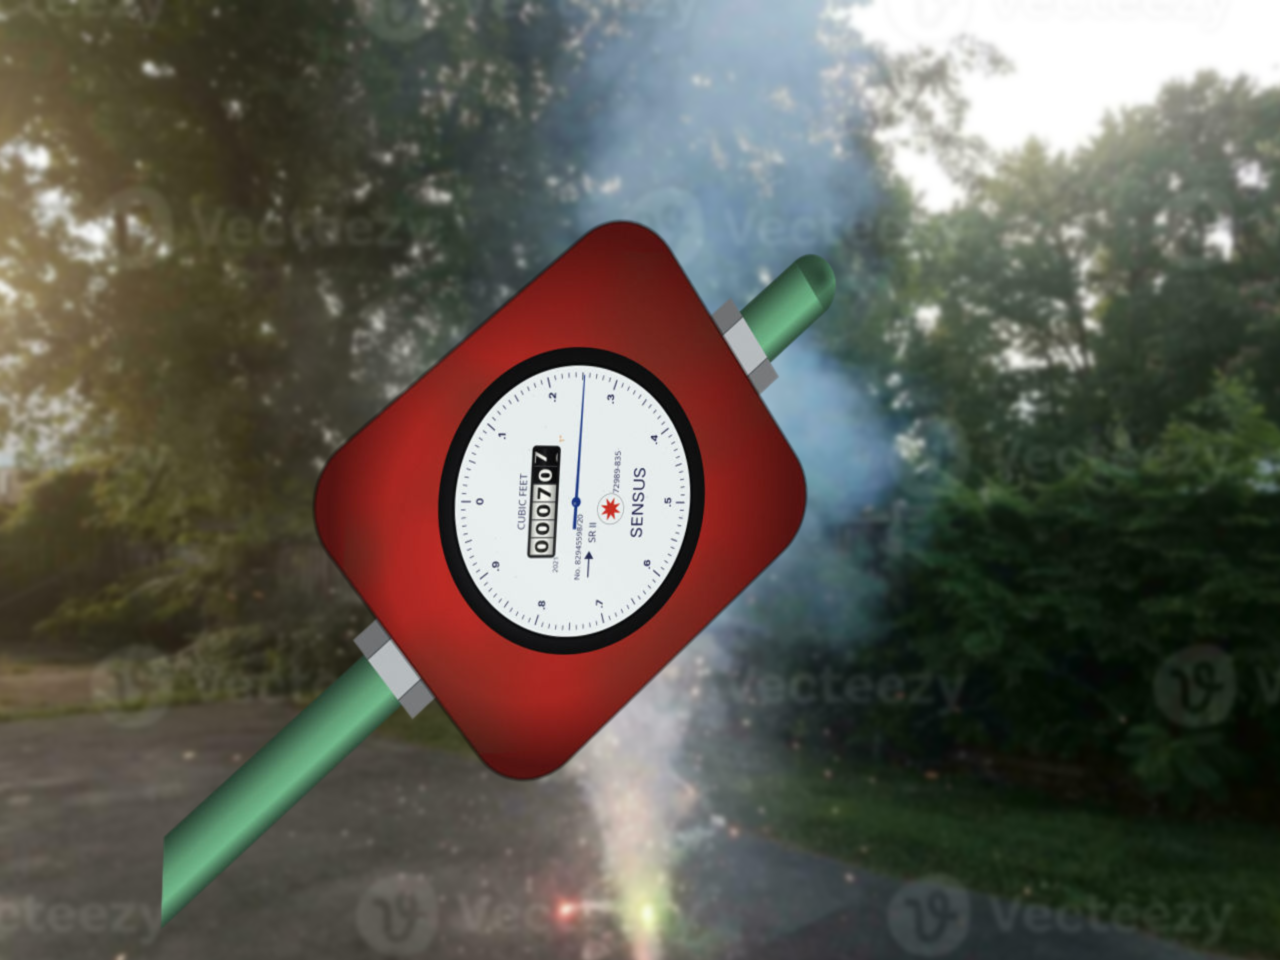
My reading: 707.25,ft³
